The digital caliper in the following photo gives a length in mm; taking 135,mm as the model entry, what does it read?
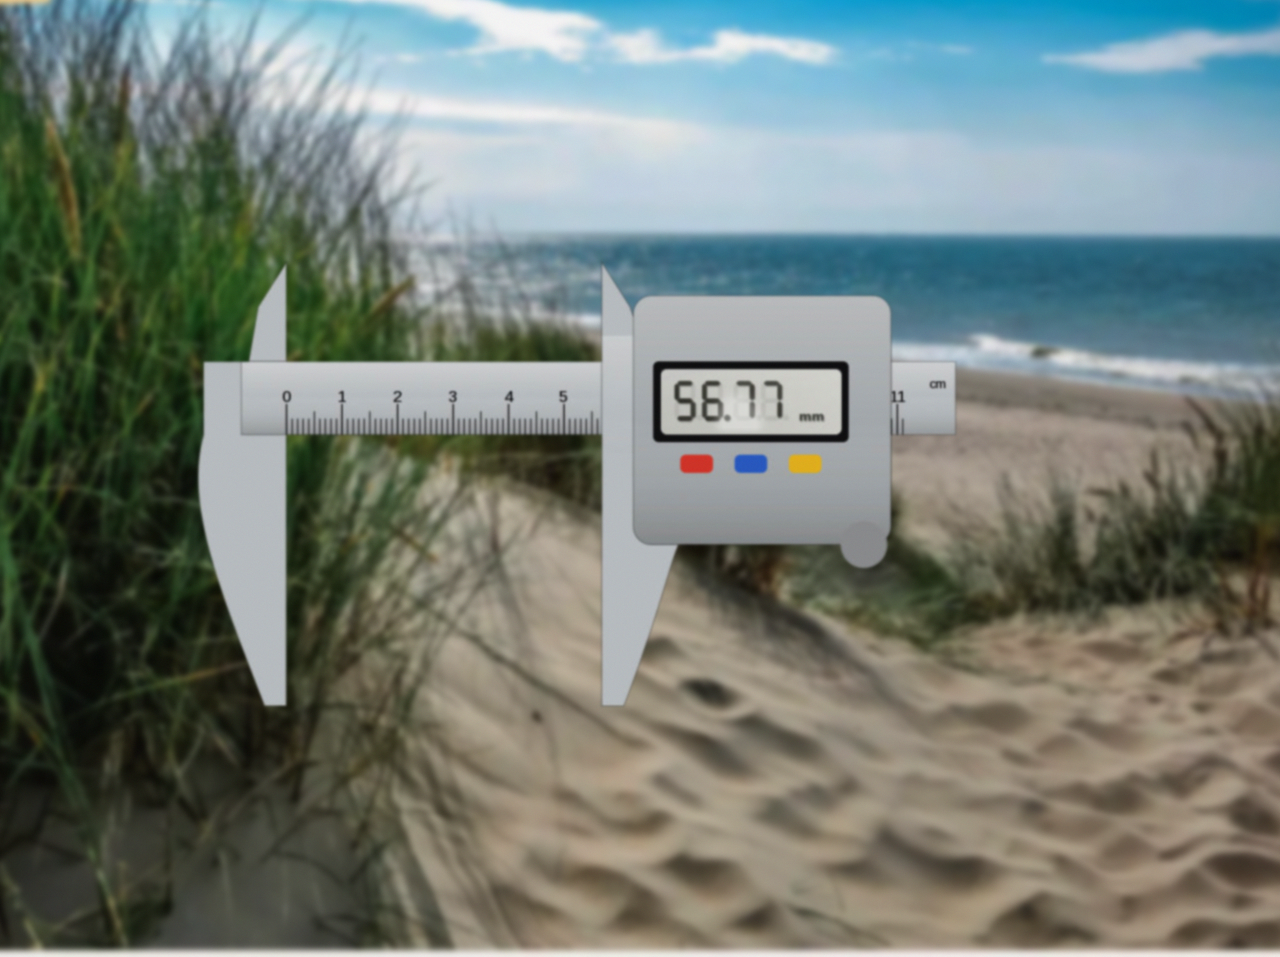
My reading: 56.77,mm
